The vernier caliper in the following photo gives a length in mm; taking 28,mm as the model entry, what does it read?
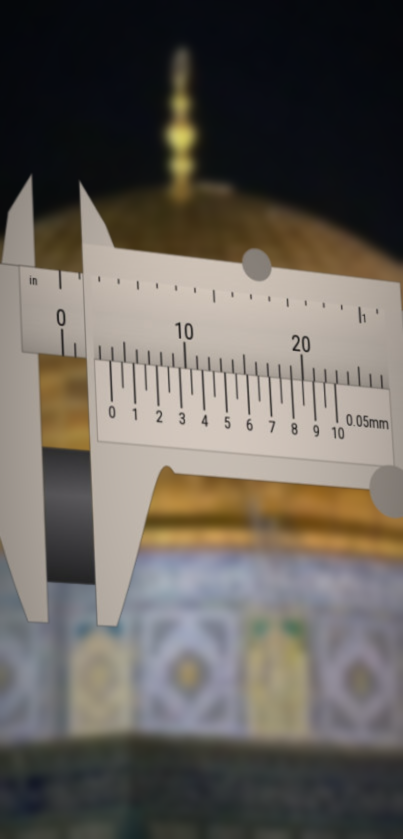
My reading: 3.8,mm
